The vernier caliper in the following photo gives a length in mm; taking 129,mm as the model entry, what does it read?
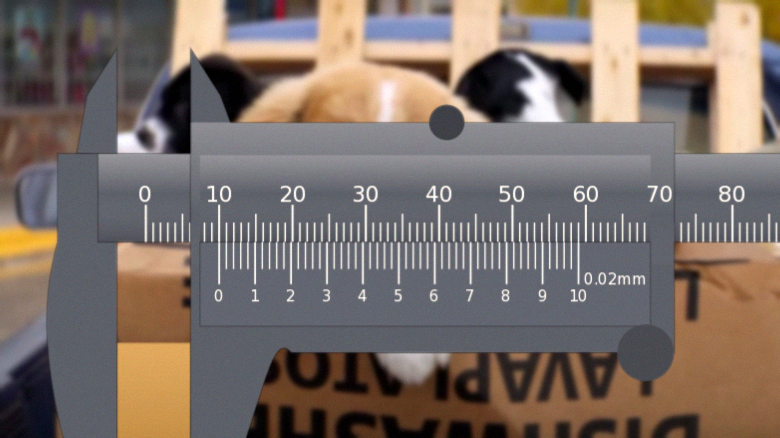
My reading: 10.0,mm
